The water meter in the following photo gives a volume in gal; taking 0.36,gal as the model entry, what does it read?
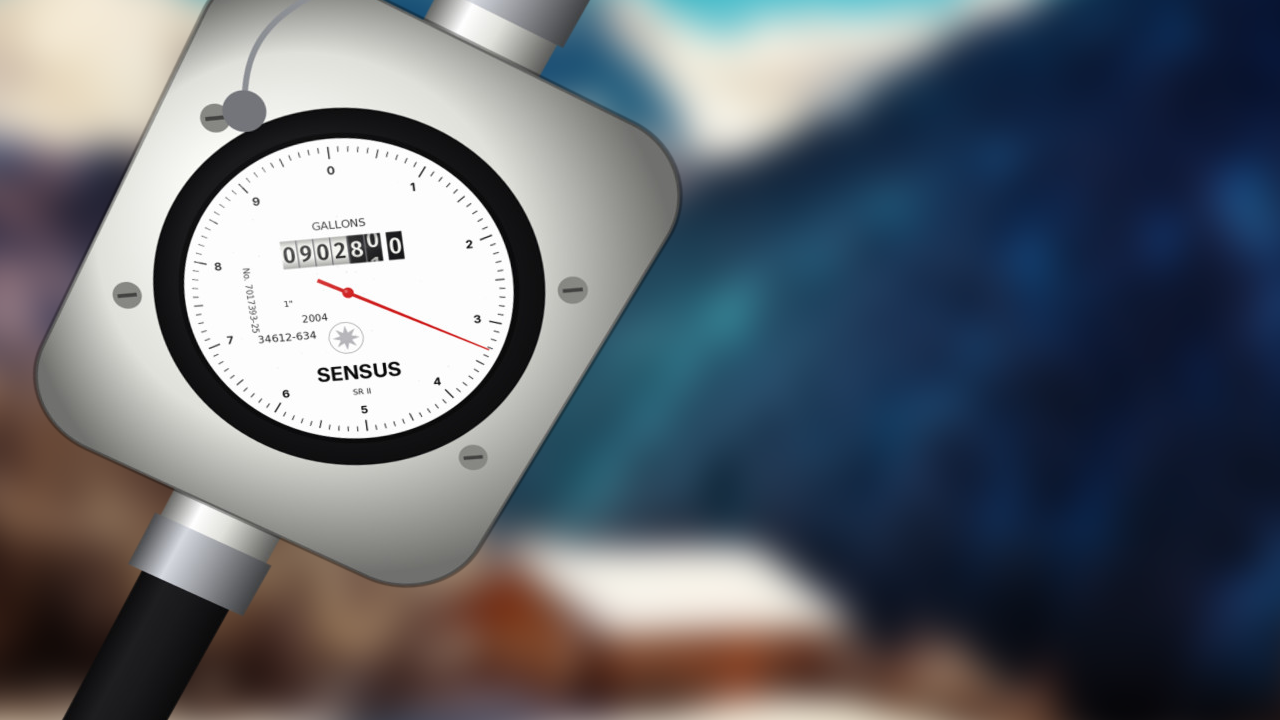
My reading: 902803.3,gal
